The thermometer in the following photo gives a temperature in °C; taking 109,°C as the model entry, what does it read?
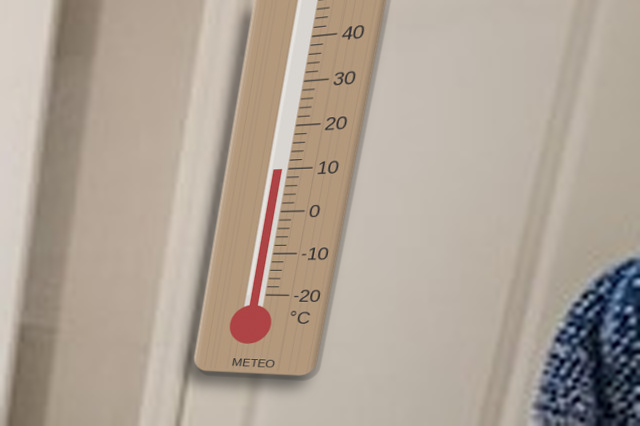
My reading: 10,°C
